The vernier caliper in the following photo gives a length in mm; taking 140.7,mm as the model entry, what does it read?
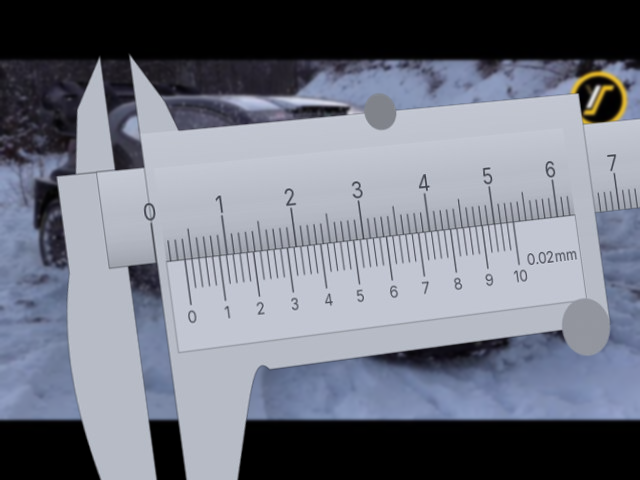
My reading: 4.0,mm
